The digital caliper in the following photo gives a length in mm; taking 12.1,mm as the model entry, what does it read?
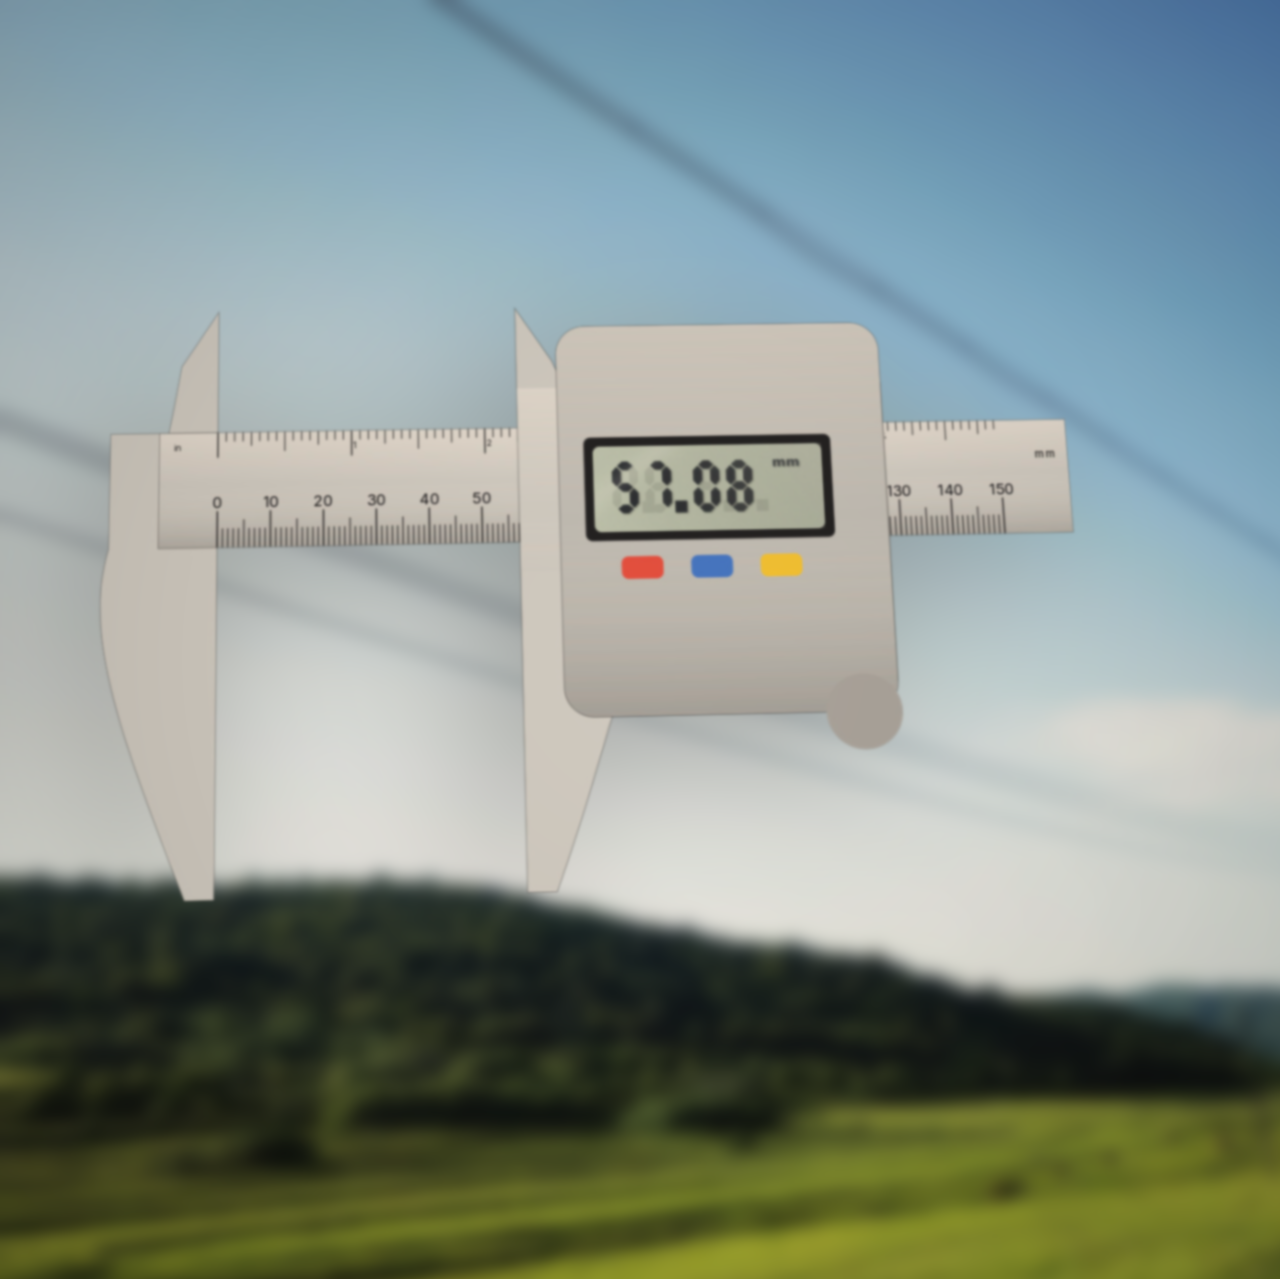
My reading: 57.08,mm
